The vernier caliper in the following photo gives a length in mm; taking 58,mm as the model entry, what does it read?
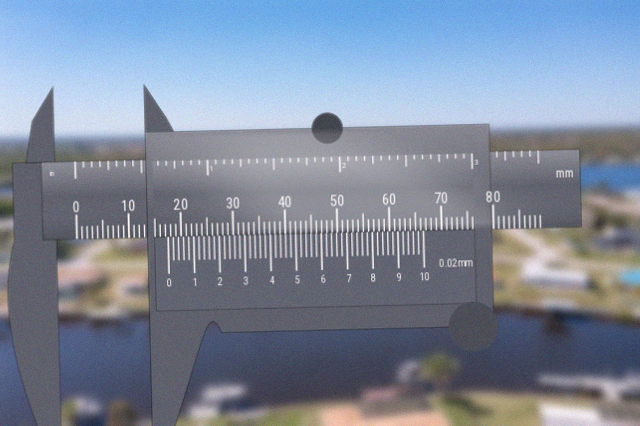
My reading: 17.5,mm
